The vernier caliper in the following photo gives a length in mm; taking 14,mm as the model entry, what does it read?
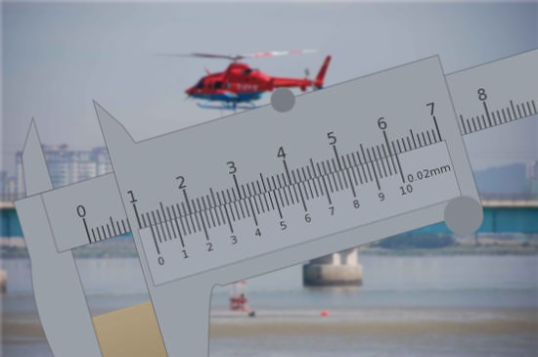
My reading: 12.0,mm
